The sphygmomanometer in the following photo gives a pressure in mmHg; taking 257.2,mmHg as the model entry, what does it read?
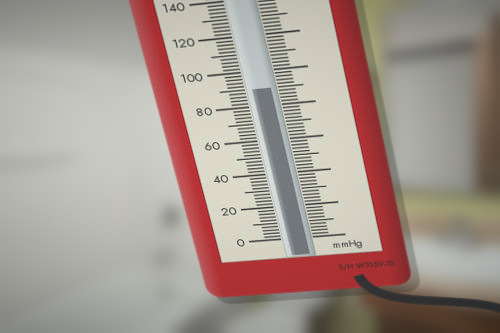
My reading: 90,mmHg
